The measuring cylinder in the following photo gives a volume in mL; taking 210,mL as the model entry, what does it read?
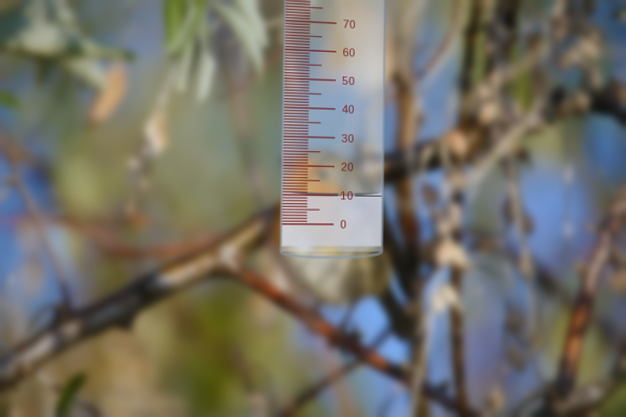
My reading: 10,mL
